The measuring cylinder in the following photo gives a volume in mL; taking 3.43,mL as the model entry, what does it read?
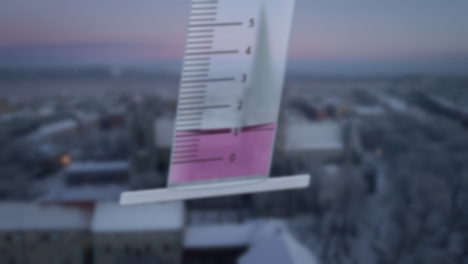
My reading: 1,mL
